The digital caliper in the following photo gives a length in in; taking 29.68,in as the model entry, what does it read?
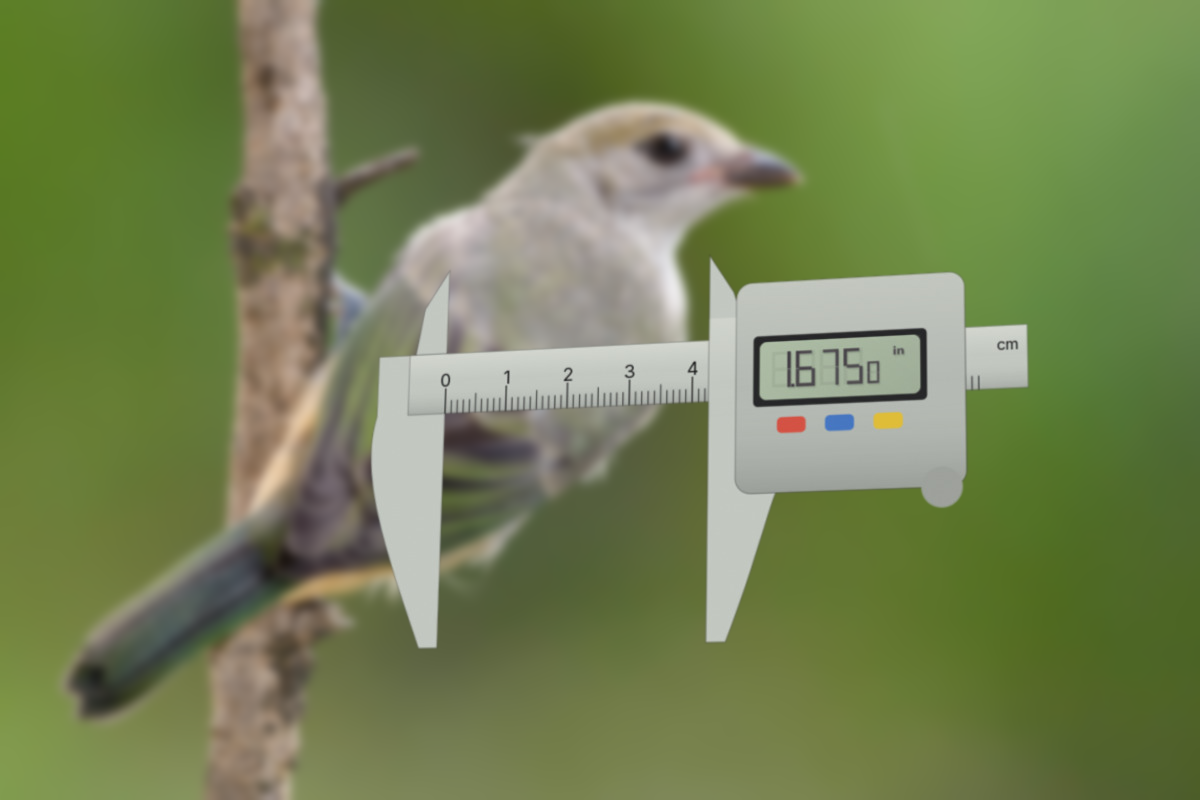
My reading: 1.6750,in
